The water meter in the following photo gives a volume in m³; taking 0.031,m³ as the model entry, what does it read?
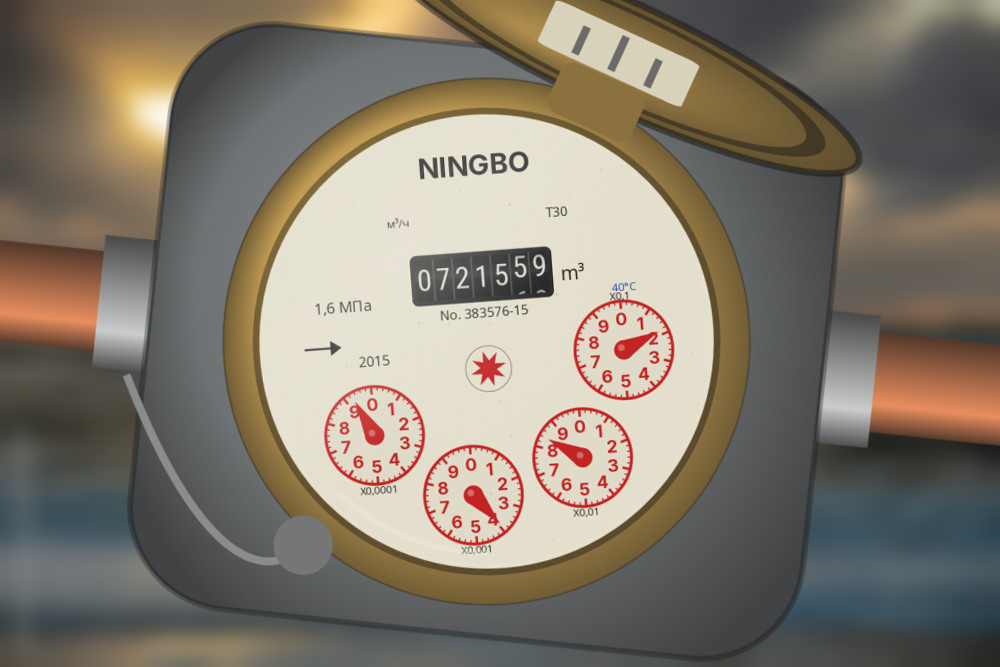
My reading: 721559.1839,m³
